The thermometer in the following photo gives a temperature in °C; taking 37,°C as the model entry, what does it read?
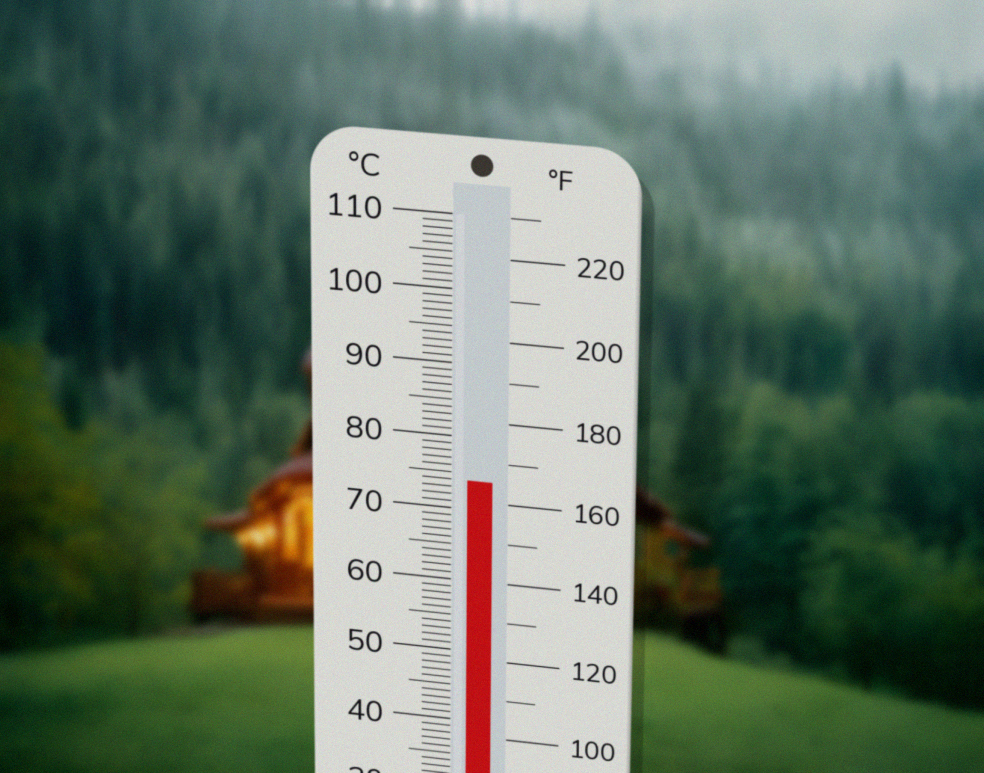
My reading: 74,°C
